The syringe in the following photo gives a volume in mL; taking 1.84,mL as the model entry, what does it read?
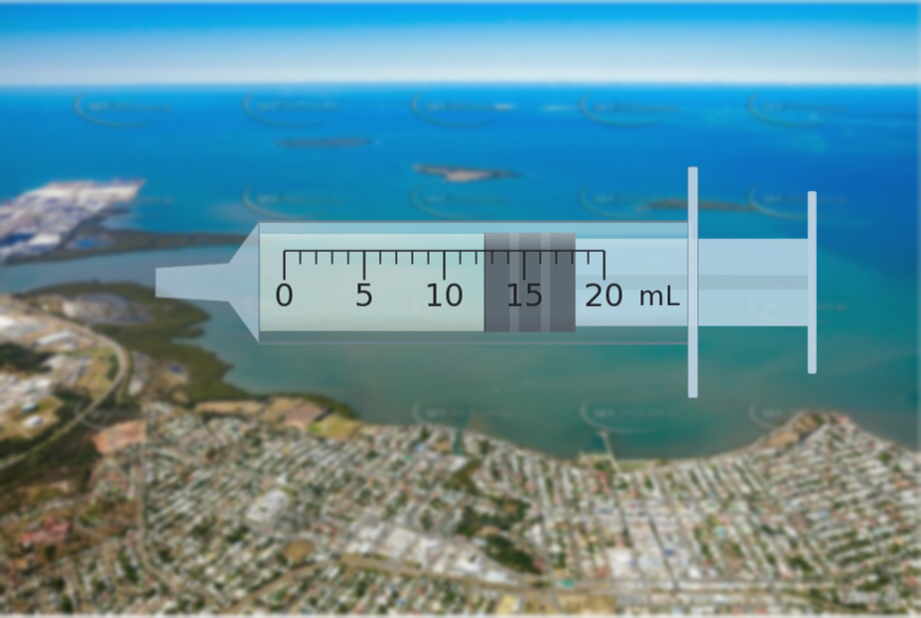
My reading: 12.5,mL
